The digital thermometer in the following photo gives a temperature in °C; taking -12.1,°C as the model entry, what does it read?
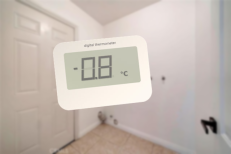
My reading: -0.8,°C
